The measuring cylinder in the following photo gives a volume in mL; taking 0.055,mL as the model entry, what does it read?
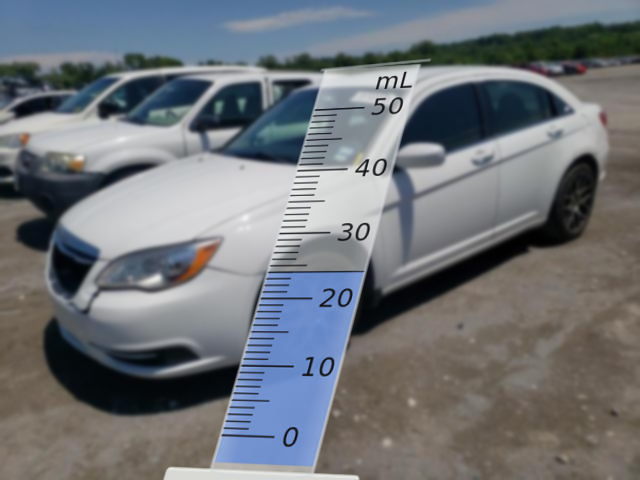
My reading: 24,mL
